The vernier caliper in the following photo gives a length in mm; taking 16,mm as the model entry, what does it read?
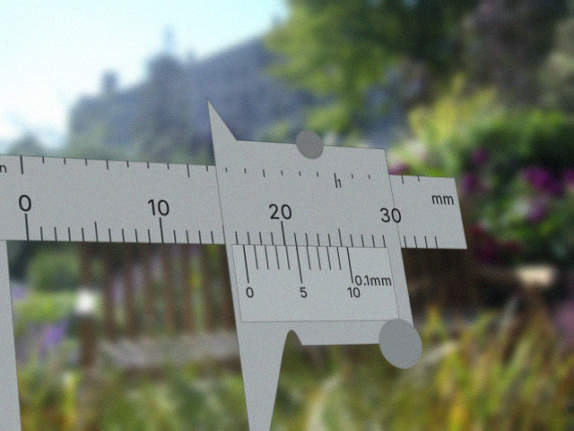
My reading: 16.5,mm
